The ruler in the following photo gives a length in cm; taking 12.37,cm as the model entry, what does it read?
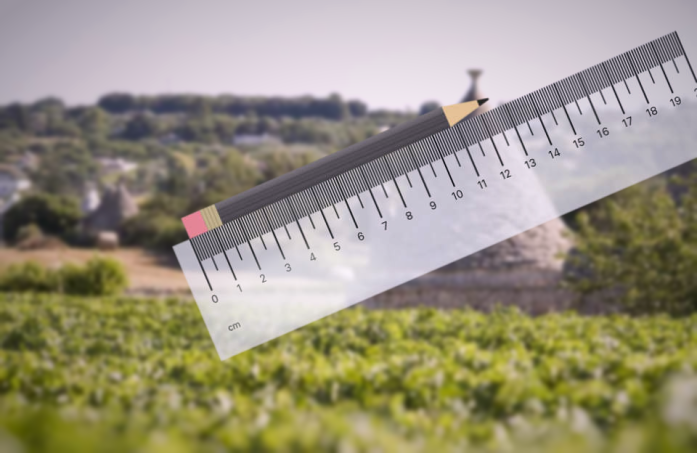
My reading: 12.5,cm
